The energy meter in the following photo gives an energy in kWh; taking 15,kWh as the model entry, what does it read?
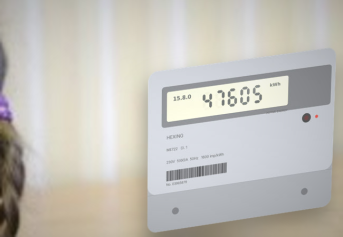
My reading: 47605,kWh
